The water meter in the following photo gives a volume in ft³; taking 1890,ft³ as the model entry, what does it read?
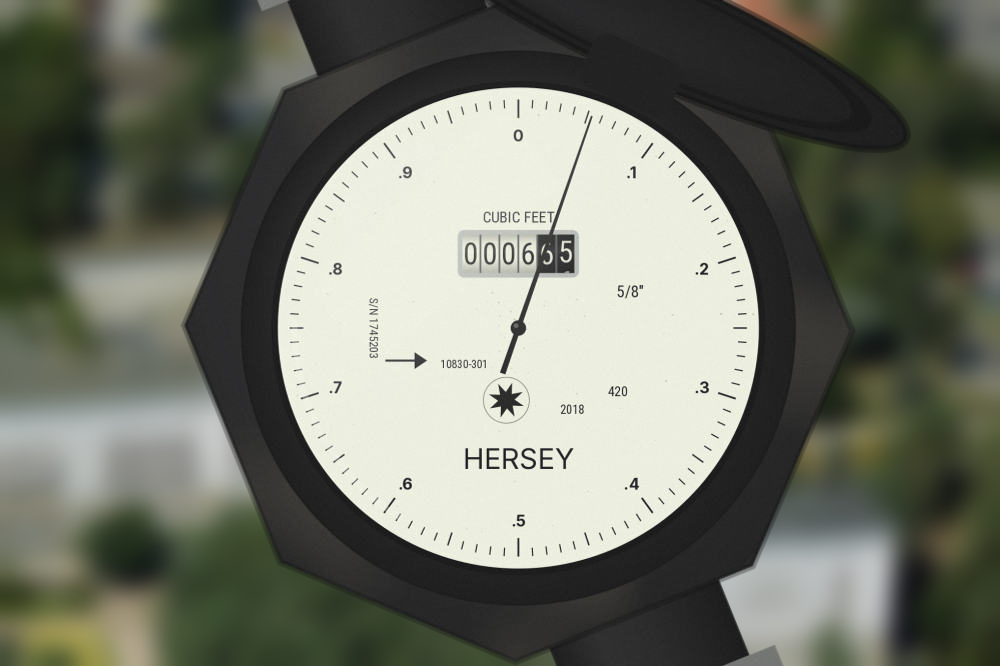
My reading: 665.05,ft³
